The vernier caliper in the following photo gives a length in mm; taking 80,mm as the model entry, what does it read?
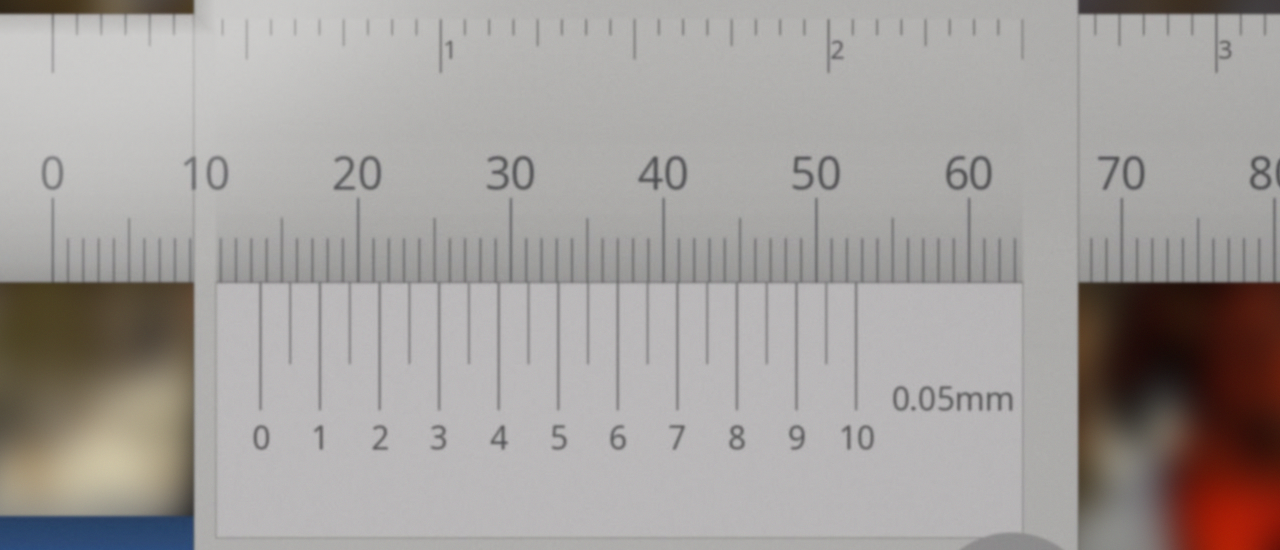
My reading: 13.6,mm
